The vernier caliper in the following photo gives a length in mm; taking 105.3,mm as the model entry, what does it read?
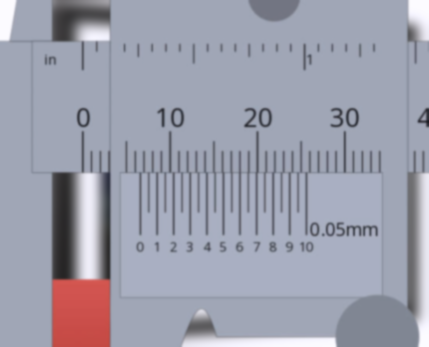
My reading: 6.6,mm
